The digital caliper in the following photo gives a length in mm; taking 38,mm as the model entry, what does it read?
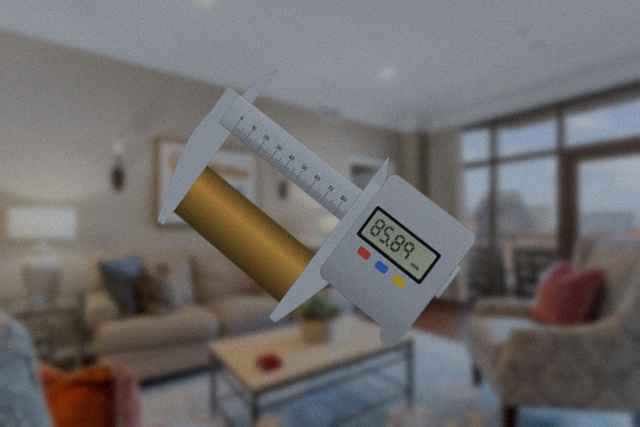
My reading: 85.89,mm
